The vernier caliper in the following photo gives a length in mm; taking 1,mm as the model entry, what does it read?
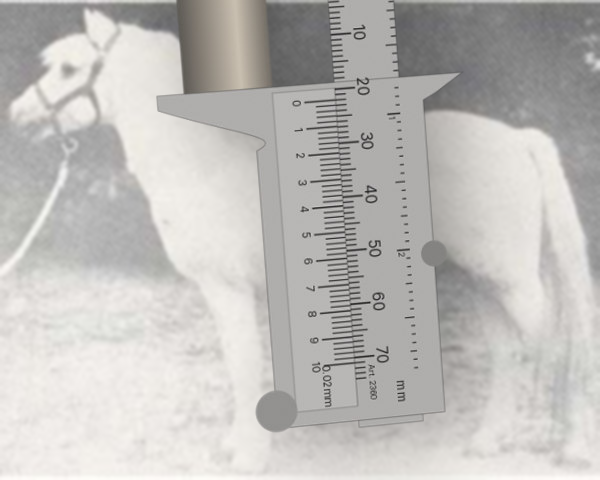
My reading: 22.0,mm
